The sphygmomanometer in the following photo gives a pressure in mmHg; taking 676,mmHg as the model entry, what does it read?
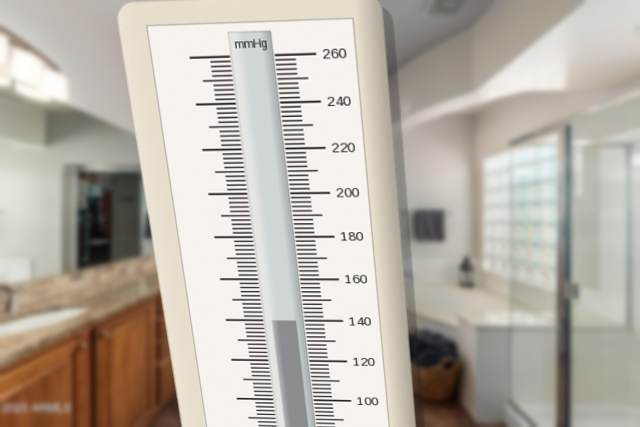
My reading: 140,mmHg
